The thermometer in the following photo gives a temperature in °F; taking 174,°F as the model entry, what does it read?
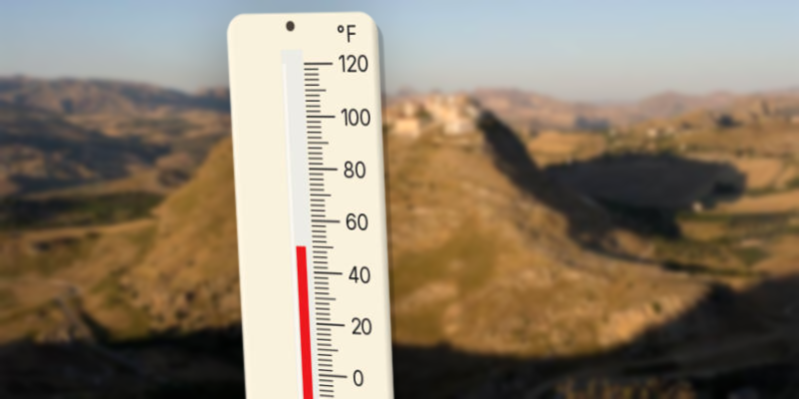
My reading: 50,°F
